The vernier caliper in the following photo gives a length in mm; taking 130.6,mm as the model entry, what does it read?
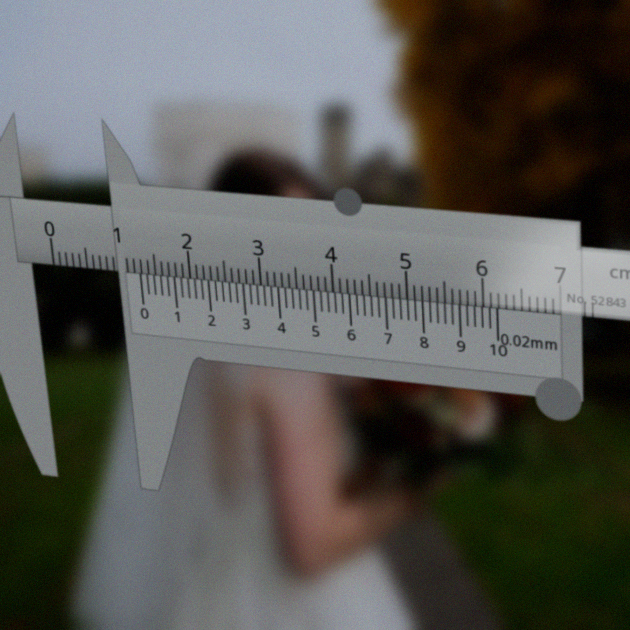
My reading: 12.8,mm
